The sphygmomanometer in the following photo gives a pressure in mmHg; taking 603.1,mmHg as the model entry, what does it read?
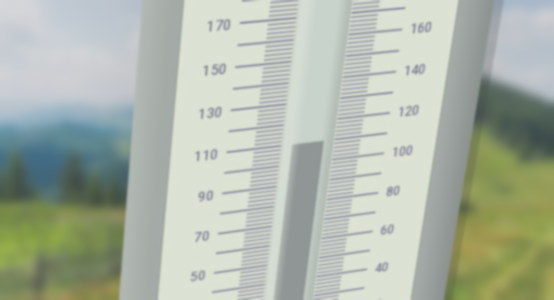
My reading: 110,mmHg
